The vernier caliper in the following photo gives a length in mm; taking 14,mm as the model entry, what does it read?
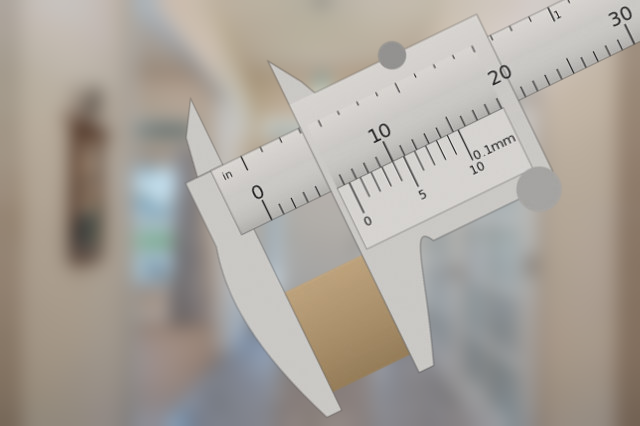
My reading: 6.4,mm
